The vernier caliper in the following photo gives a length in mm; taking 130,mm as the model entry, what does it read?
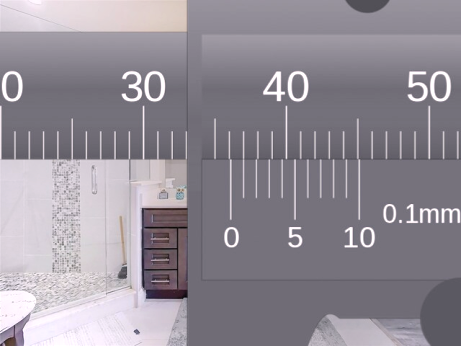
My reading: 36.1,mm
